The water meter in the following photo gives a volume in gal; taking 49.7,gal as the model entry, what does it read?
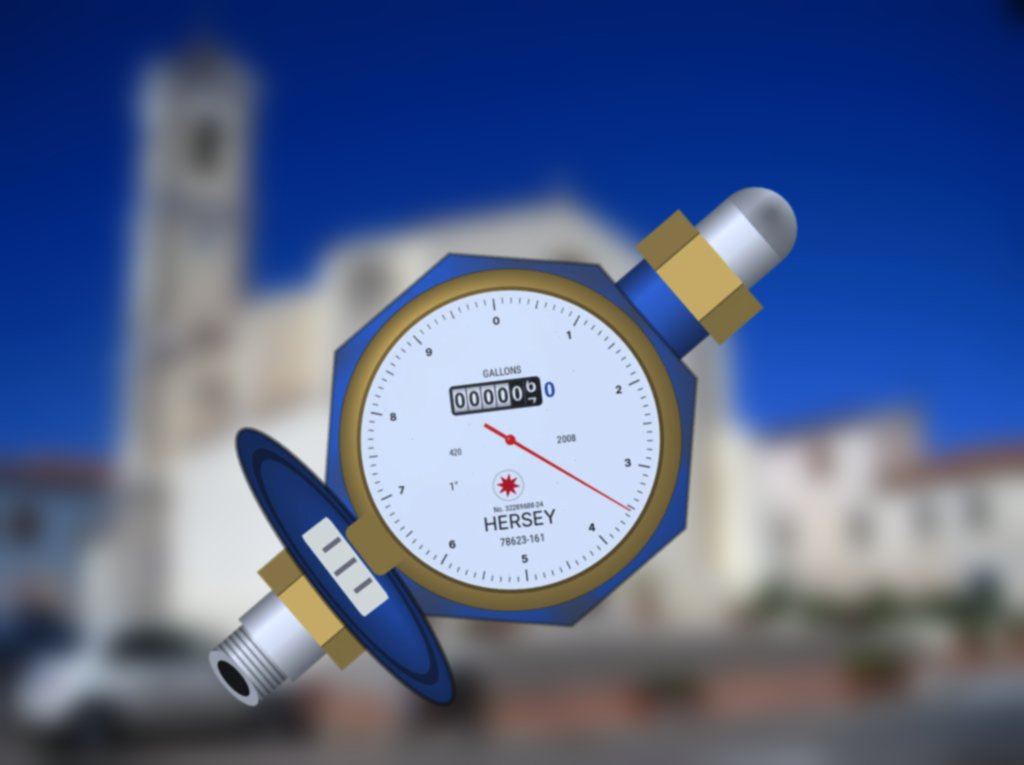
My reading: 63.5,gal
